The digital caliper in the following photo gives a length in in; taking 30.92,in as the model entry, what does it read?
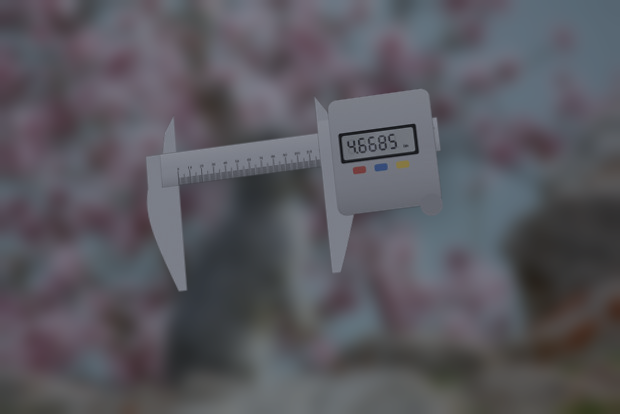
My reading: 4.6685,in
